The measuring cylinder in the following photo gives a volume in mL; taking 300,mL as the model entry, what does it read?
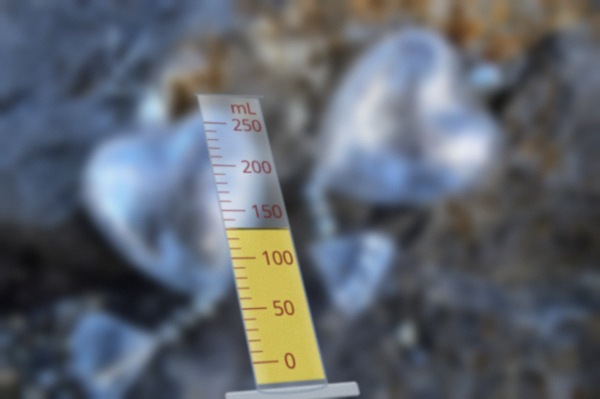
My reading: 130,mL
